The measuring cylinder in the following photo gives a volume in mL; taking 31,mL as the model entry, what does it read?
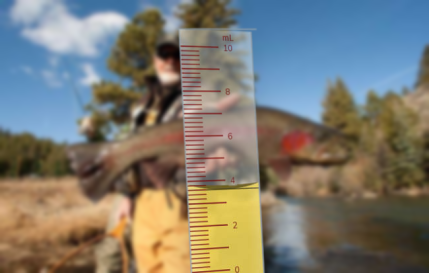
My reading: 3.6,mL
